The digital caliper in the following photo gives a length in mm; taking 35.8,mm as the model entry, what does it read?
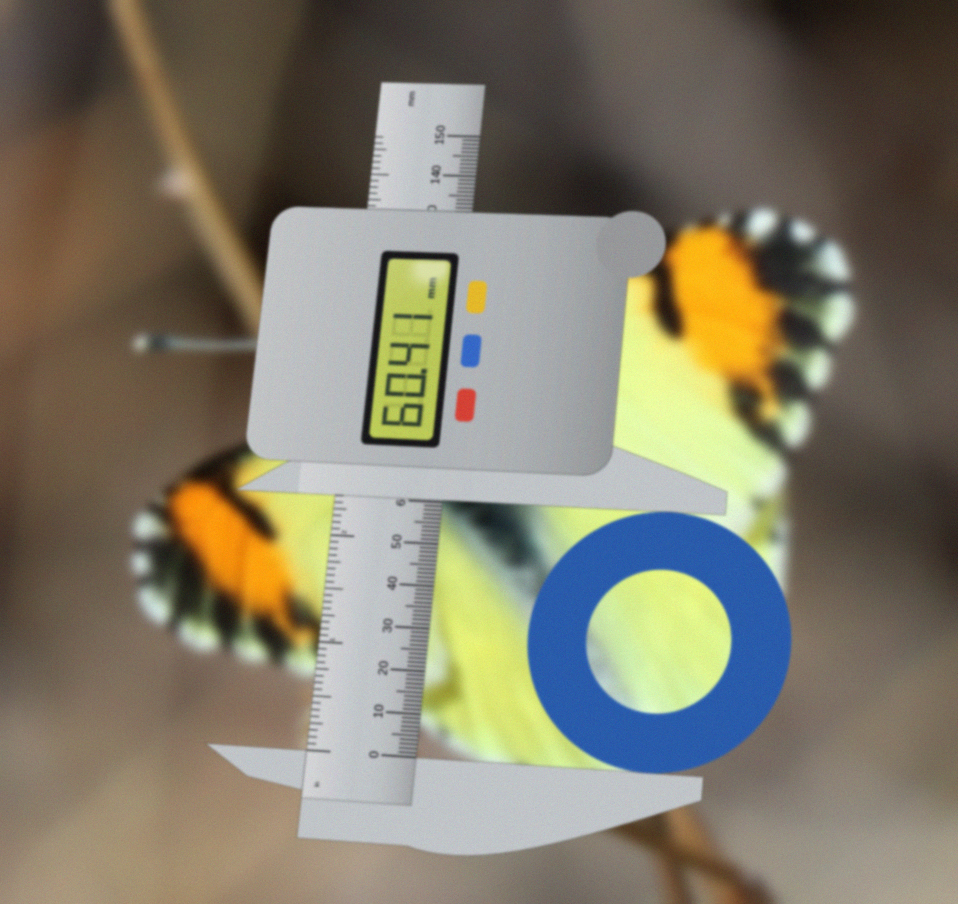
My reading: 60.41,mm
